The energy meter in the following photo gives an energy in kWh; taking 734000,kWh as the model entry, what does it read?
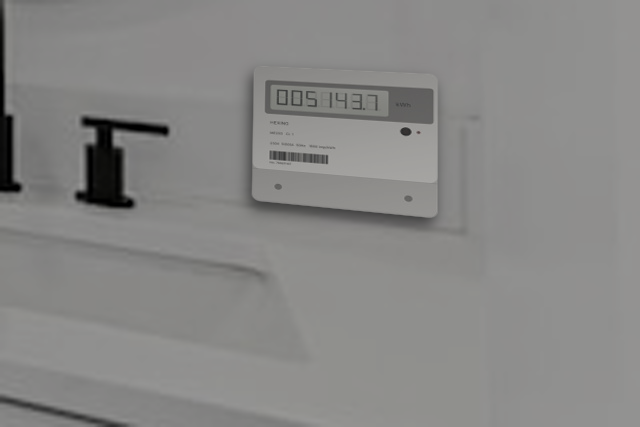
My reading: 5143.7,kWh
